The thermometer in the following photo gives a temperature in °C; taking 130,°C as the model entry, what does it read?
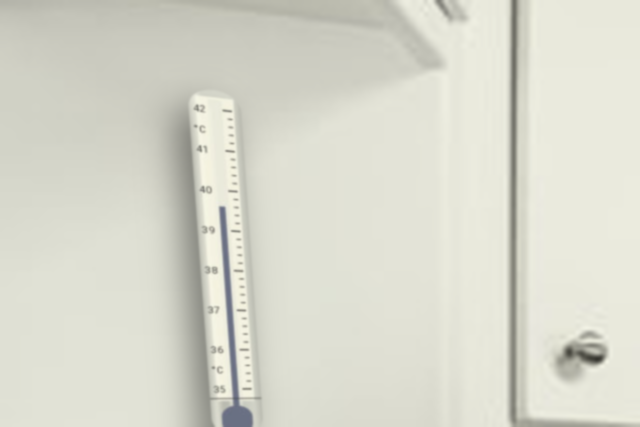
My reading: 39.6,°C
